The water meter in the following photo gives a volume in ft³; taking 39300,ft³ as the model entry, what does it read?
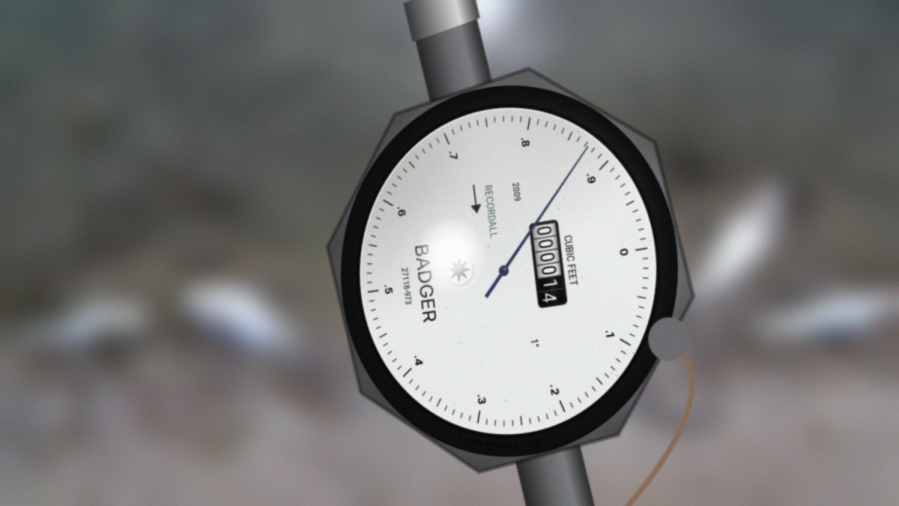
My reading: 13.87,ft³
